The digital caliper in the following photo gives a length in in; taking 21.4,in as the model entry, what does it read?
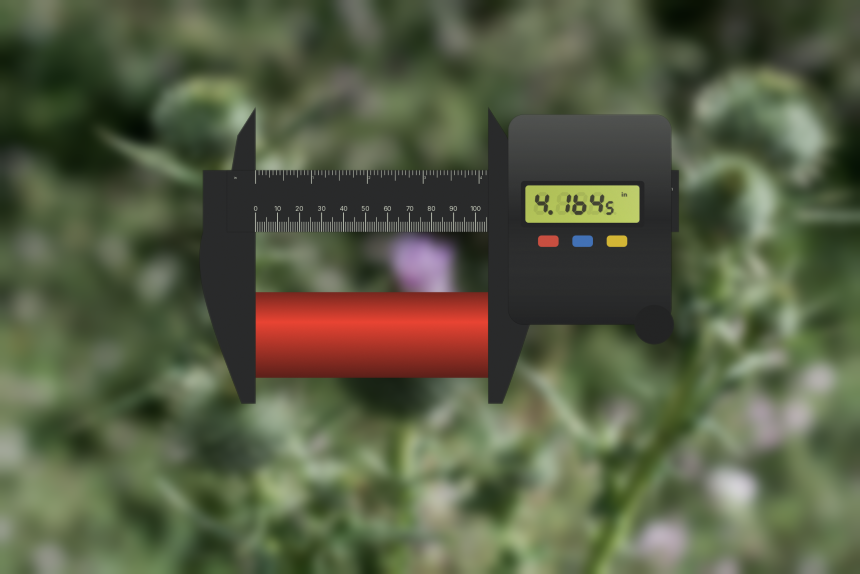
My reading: 4.1645,in
